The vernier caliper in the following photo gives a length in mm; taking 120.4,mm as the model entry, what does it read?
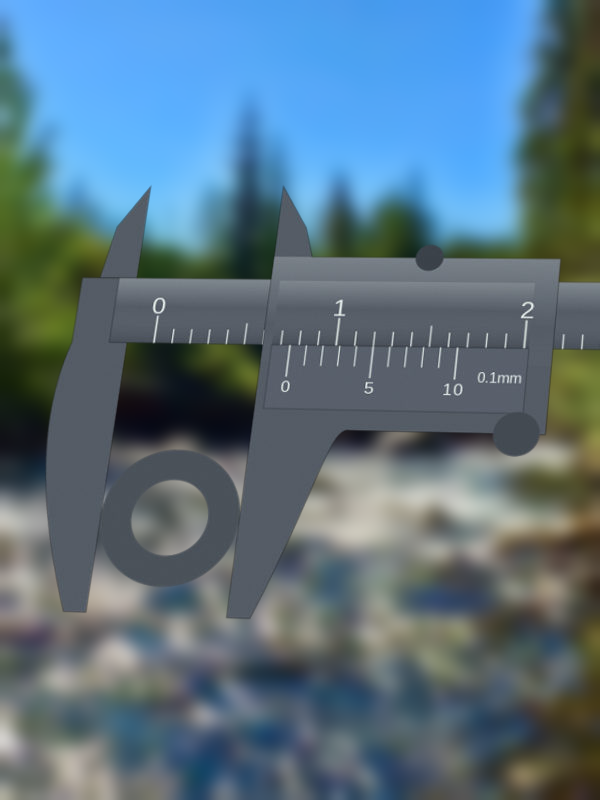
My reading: 7.5,mm
